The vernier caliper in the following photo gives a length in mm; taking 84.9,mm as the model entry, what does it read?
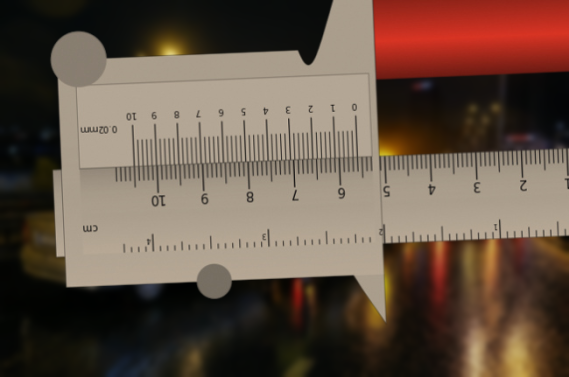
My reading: 56.0,mm
